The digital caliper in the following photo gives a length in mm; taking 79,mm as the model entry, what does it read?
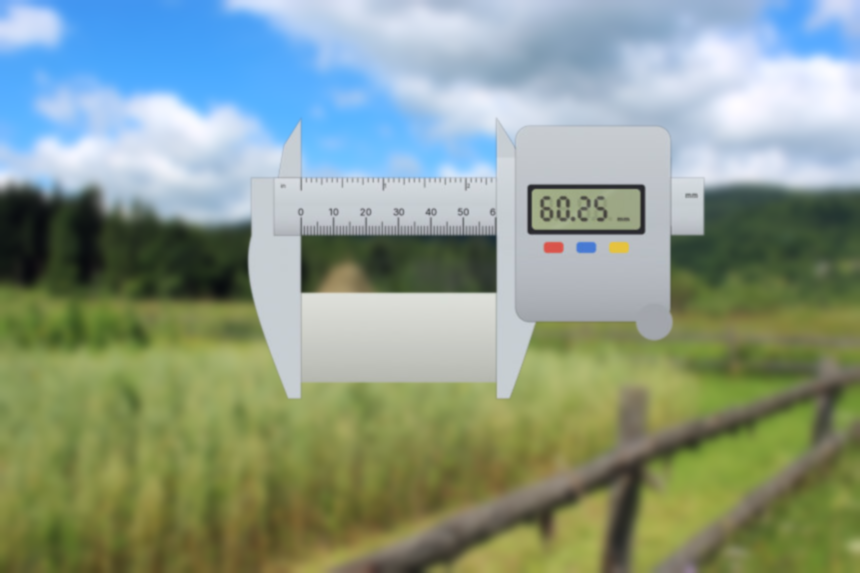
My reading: 60.25,mm
